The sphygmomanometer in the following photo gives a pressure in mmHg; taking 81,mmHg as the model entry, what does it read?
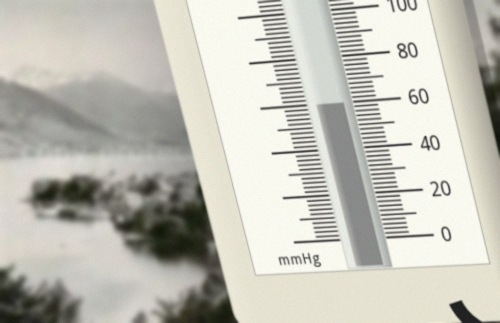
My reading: 60,mmHg
